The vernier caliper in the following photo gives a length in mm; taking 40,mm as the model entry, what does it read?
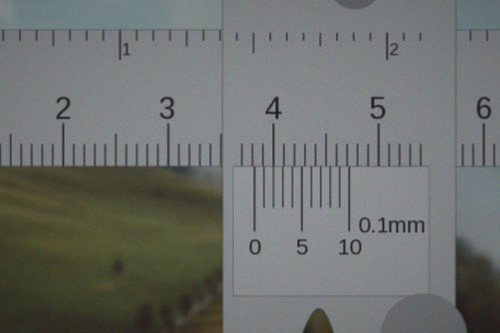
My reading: 38.2,mm
